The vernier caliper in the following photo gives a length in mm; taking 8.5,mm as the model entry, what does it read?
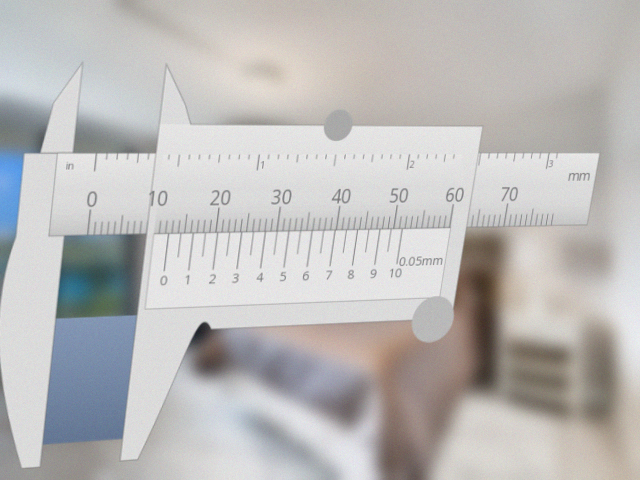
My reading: 12.5,mm
